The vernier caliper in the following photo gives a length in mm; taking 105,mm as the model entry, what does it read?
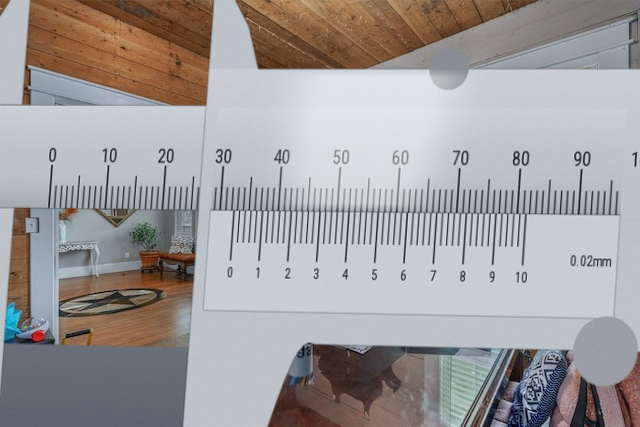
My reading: 32.4,mm
